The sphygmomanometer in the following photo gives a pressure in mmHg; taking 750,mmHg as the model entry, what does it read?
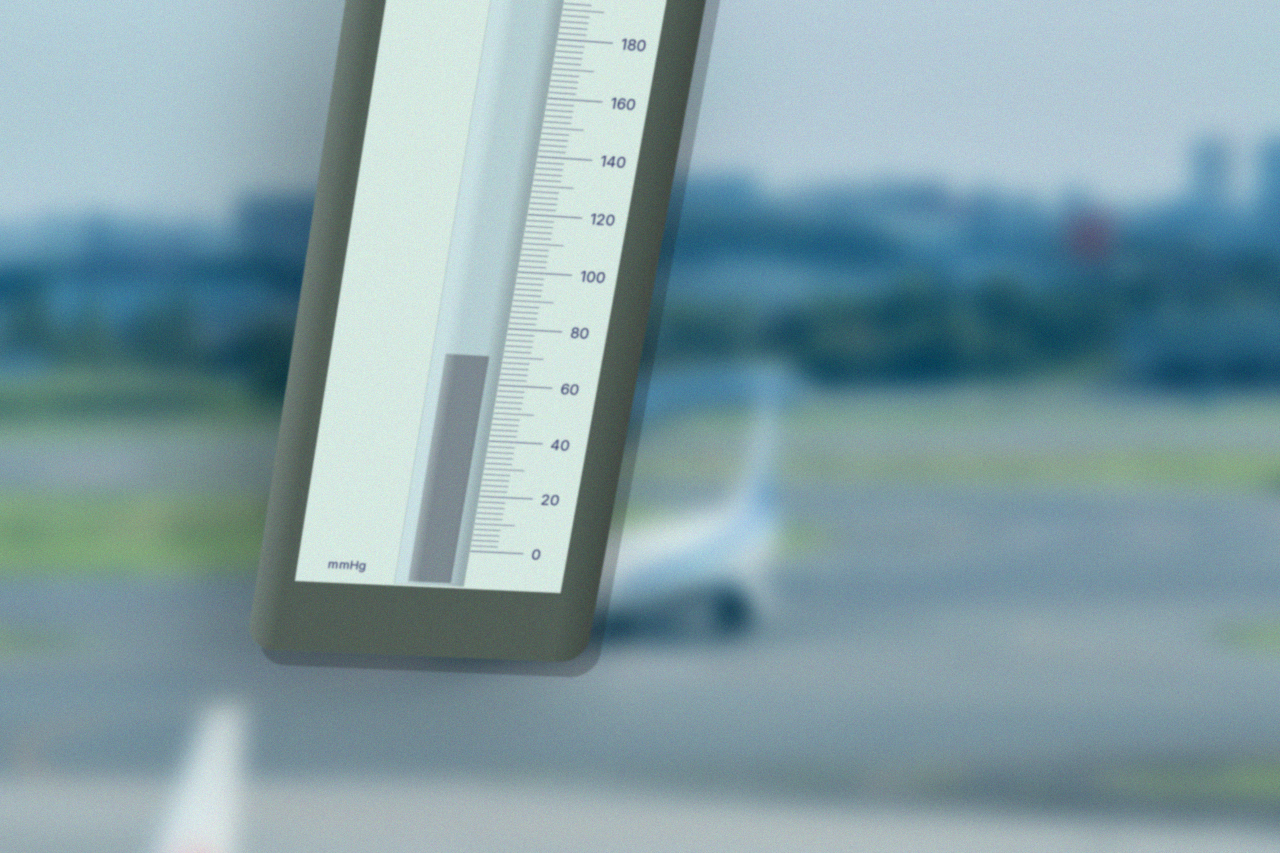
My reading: 70,mmHg
